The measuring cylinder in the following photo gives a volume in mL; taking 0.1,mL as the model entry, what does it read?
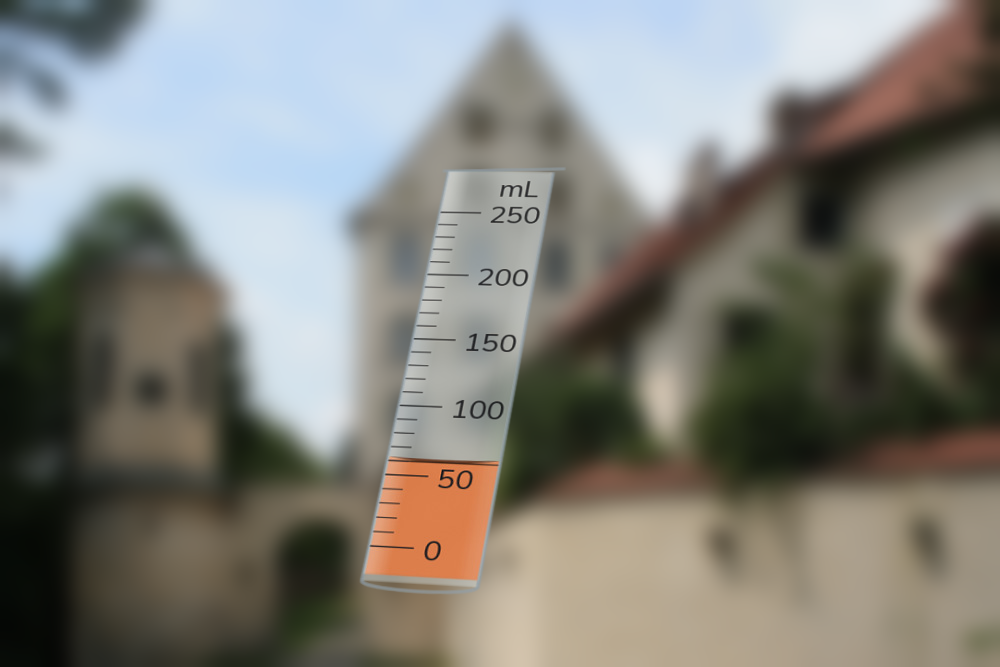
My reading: 60,mL
